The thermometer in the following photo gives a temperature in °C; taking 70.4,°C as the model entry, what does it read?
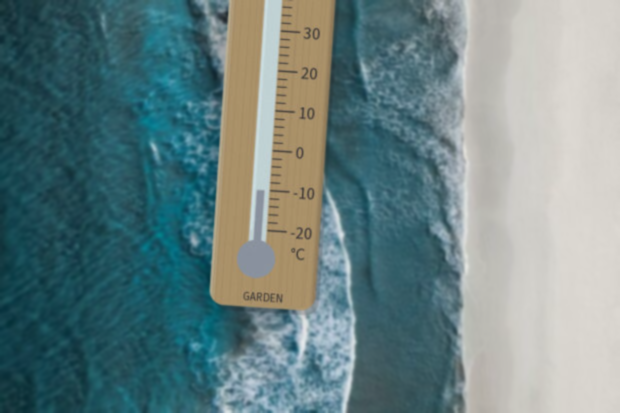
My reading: -10,°C
